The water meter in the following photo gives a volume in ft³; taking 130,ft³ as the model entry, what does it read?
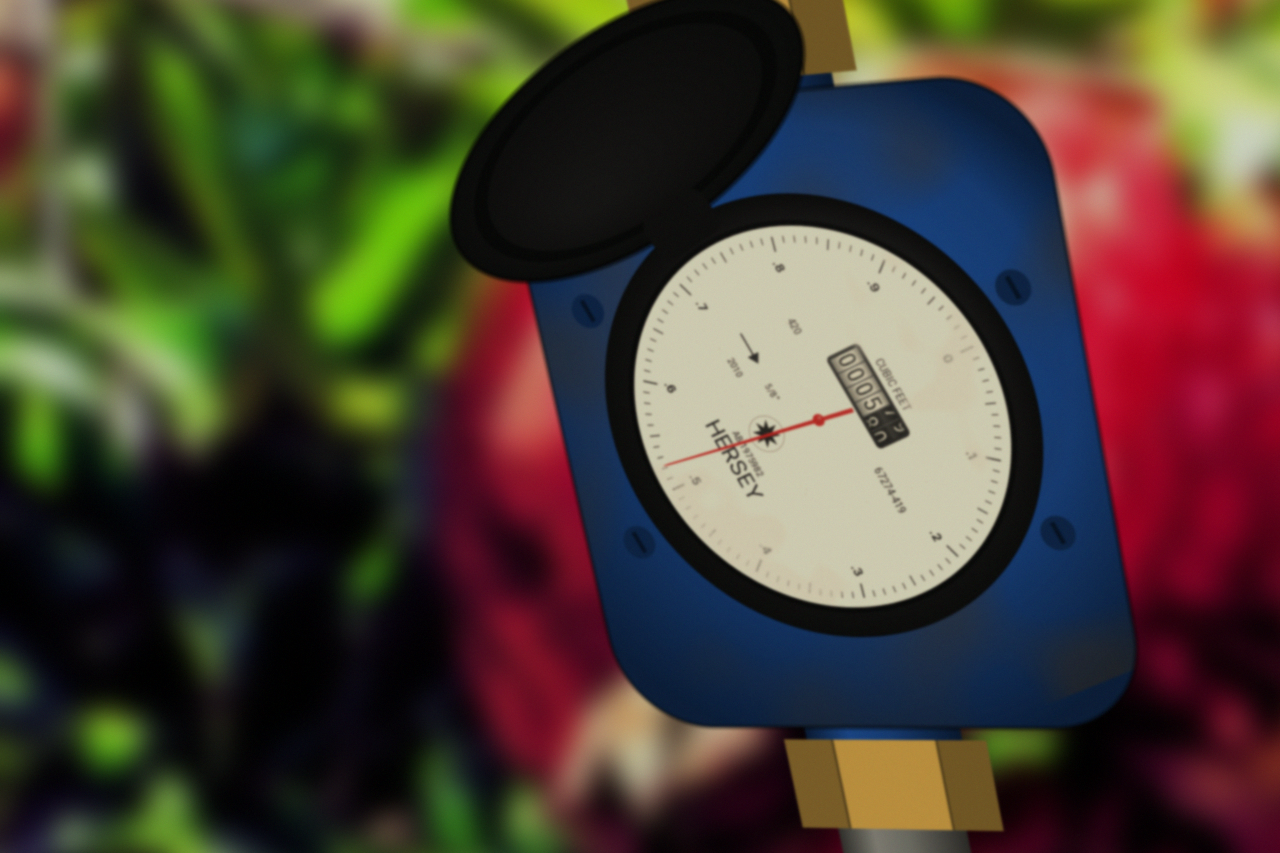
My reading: 579.52,ft³
